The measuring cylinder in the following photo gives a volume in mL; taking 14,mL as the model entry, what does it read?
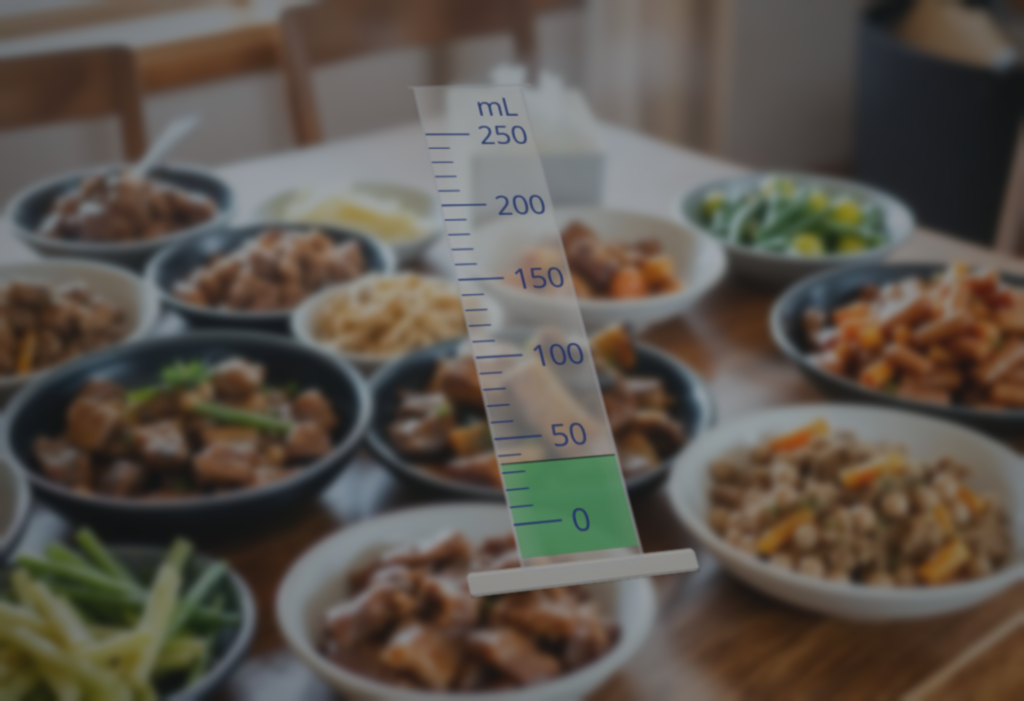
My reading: 35,mL
